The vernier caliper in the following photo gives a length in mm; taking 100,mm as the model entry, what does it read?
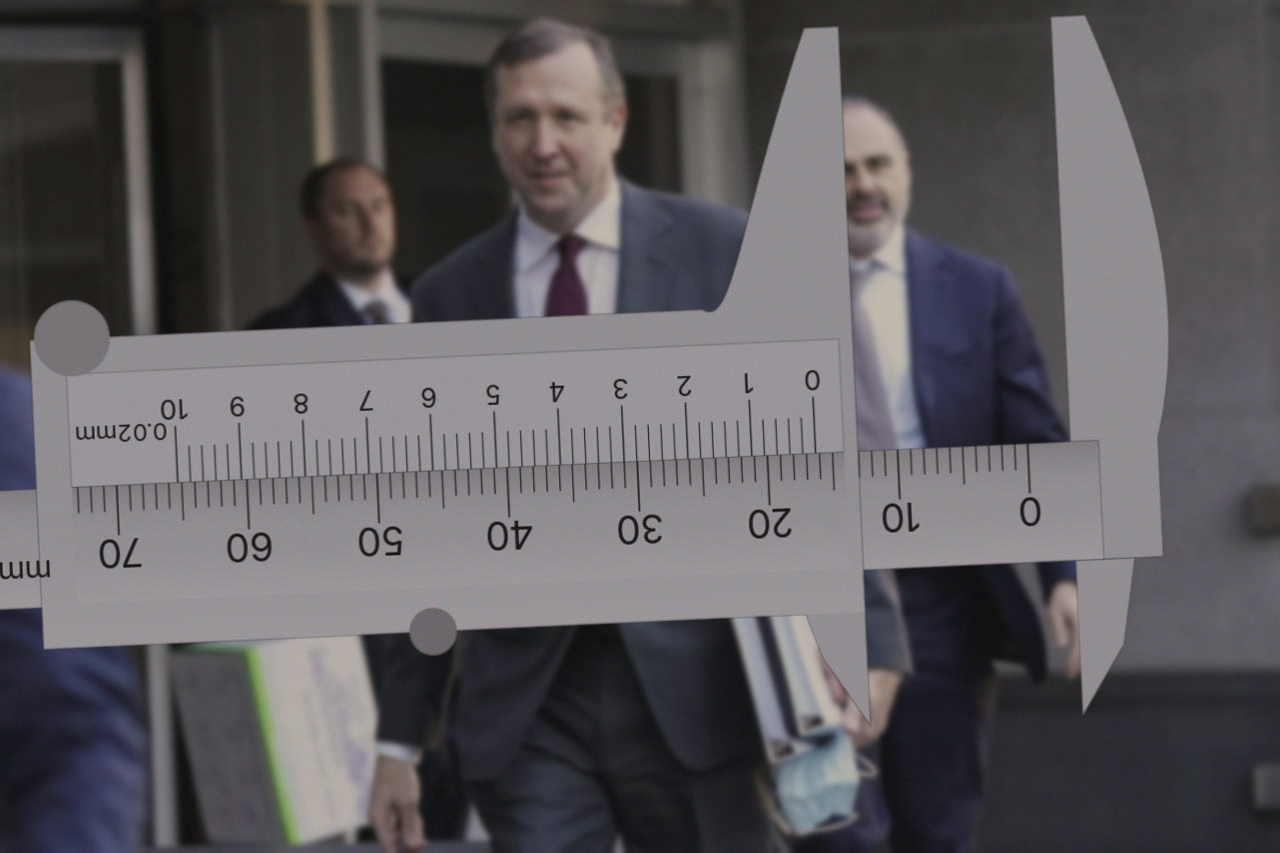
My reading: 16.3,mm
